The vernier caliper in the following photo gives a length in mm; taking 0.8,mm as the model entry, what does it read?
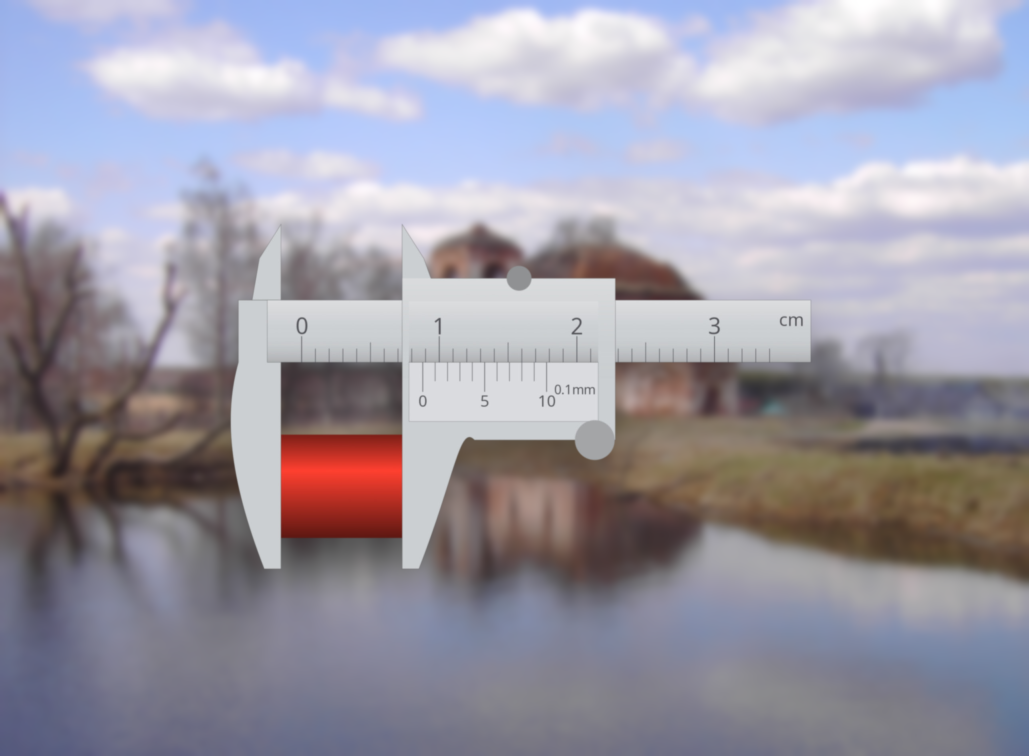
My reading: 8.8,mm
